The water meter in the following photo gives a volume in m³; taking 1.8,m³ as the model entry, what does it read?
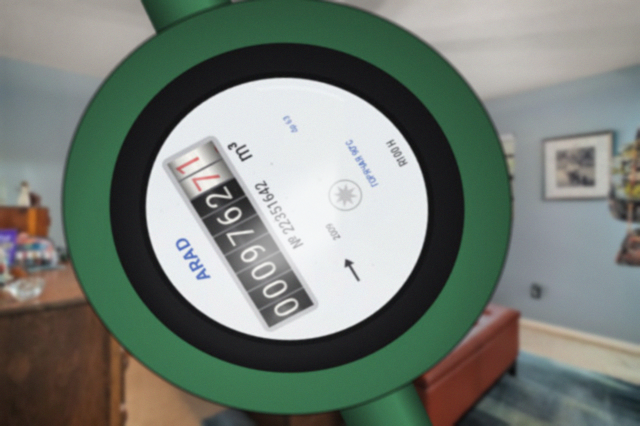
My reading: 9762.71,m³
